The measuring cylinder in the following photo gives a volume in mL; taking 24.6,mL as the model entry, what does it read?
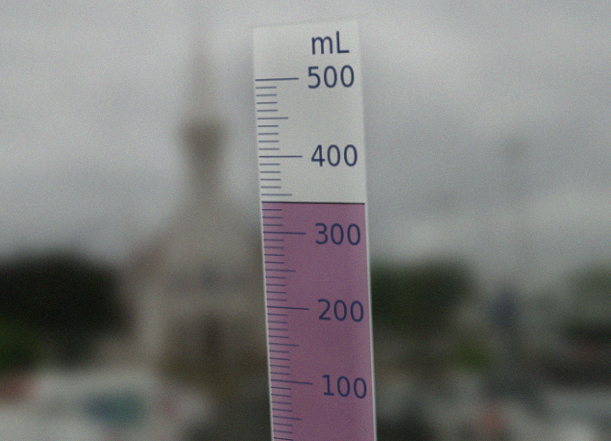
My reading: 340,mL
